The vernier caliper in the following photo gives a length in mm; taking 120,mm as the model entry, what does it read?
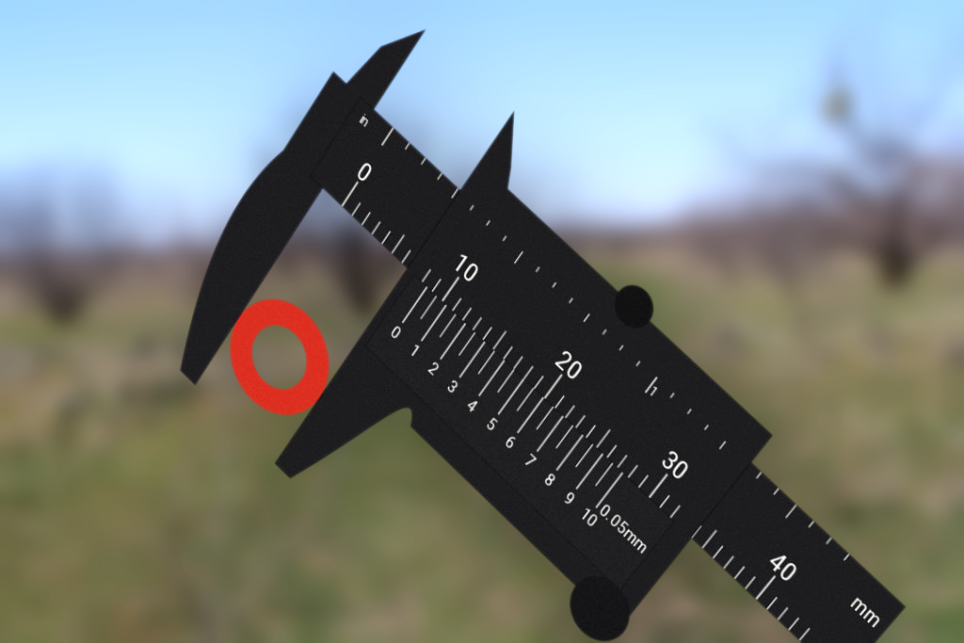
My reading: 8.5,mm
